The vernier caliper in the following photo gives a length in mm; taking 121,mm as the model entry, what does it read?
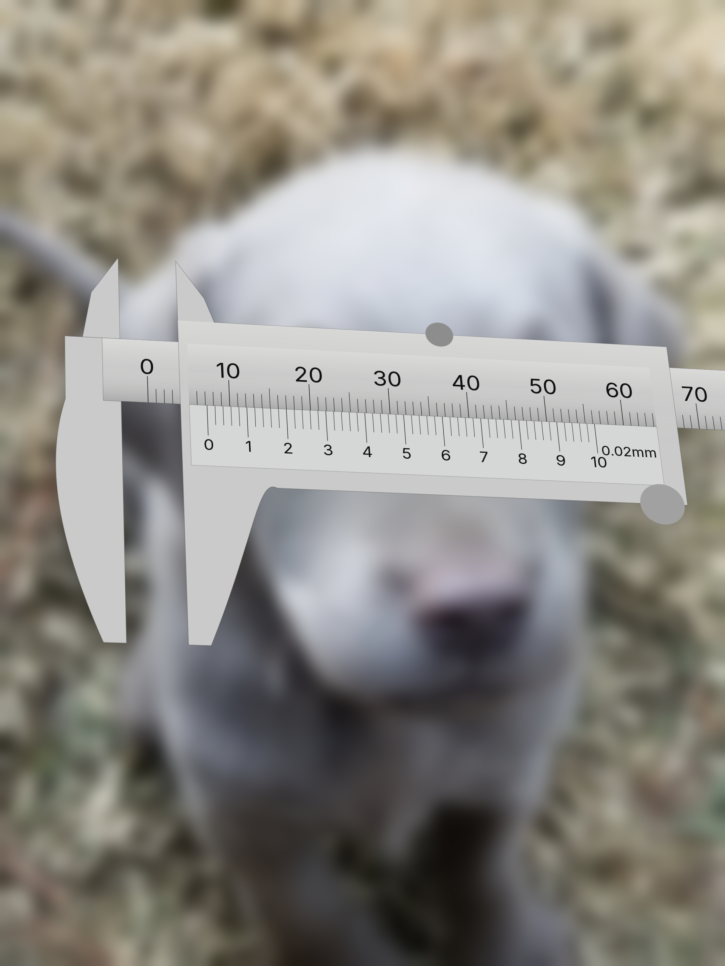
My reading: 7.2,mm
